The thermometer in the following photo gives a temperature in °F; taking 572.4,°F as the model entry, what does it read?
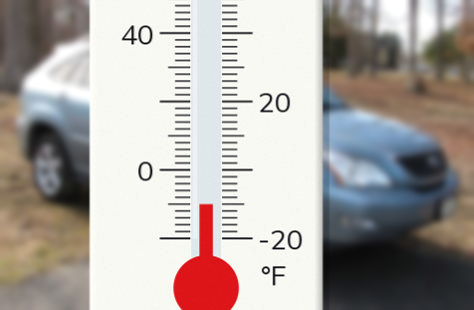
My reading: -10,°F
